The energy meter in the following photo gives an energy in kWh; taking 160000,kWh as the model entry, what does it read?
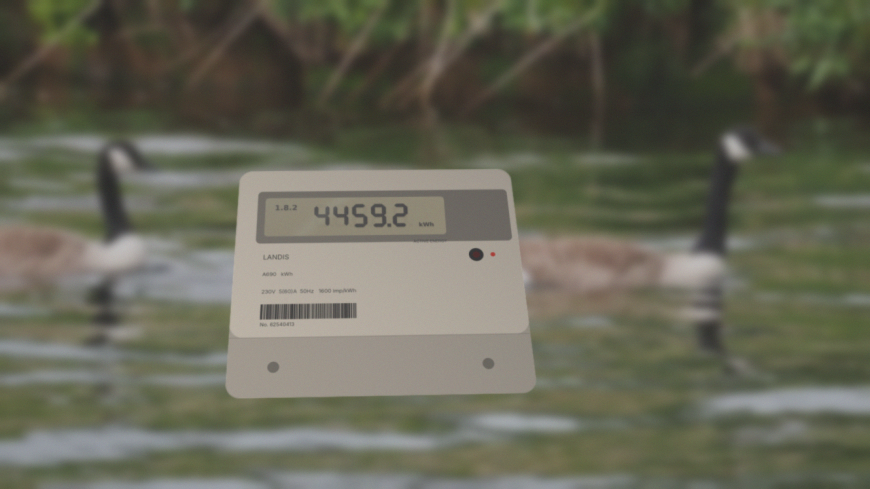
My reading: 4459.2,kWh
